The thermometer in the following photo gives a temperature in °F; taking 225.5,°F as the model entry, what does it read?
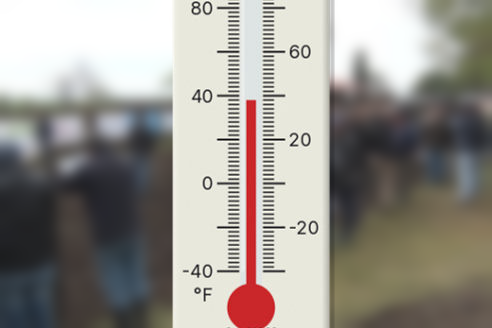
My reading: 38,°F
